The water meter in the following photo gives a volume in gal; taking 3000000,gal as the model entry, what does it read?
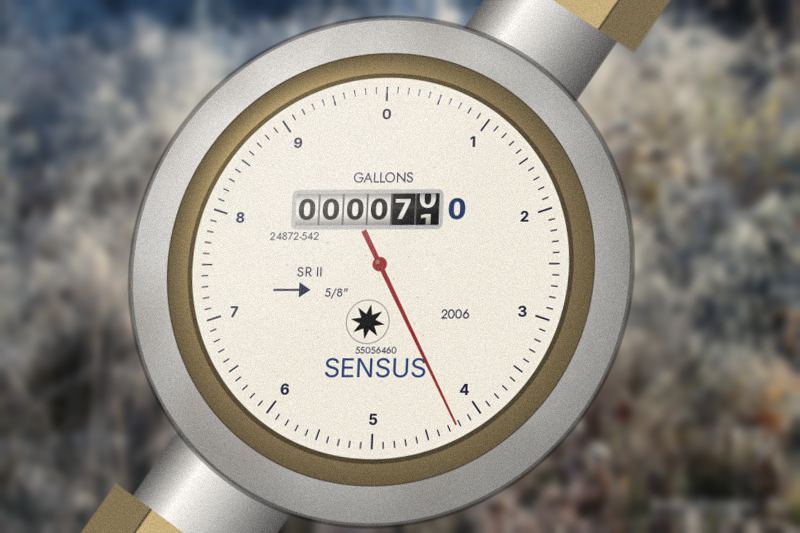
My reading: 704.2,gal
